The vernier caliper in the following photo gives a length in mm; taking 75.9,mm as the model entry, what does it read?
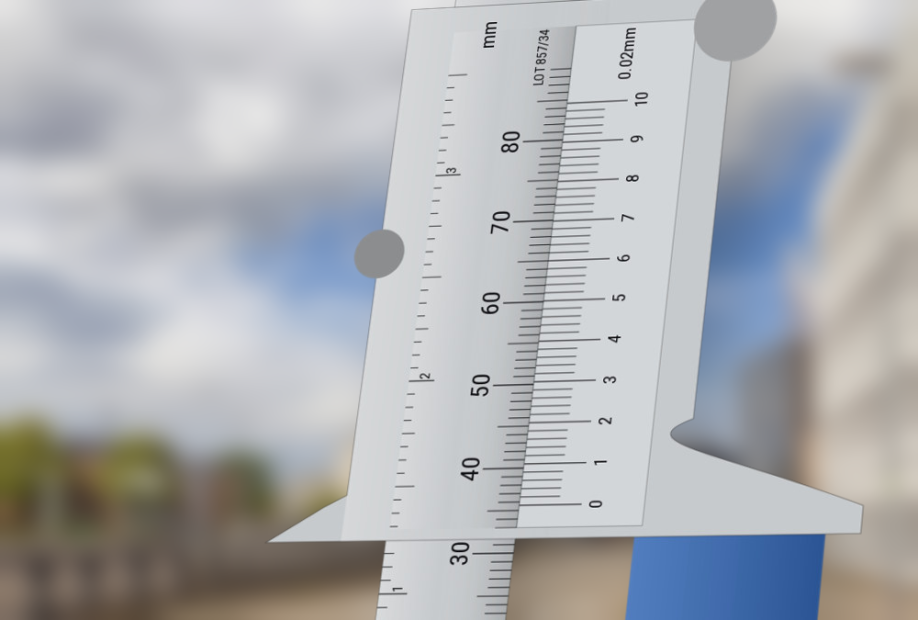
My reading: 35.6,mm
